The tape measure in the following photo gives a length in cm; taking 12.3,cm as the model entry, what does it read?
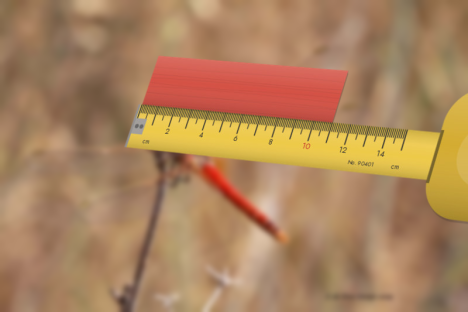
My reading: 11,cm
